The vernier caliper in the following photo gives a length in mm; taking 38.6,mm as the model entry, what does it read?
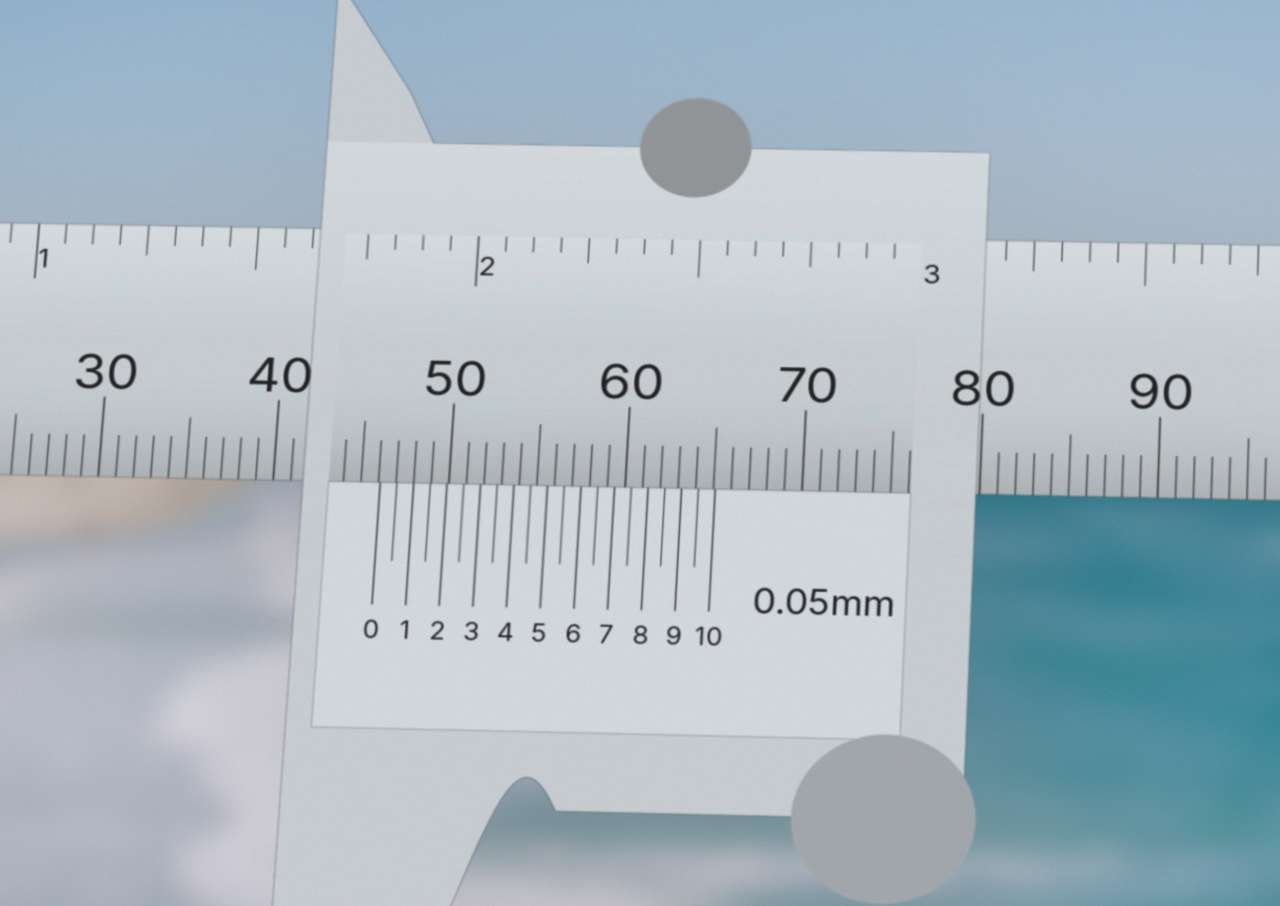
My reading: 46.1,mm
